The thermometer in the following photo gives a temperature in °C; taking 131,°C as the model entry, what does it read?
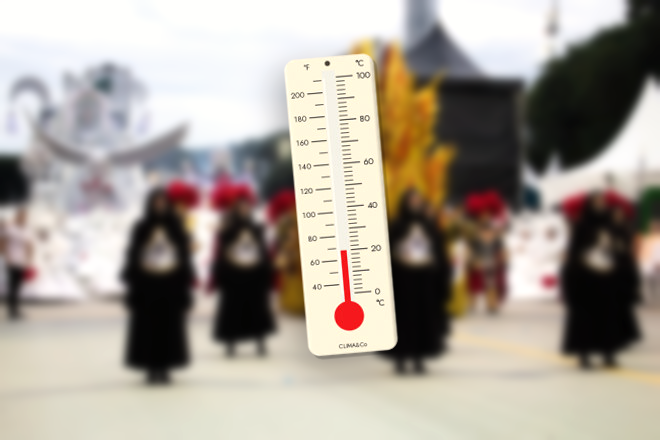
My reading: 20,°C
